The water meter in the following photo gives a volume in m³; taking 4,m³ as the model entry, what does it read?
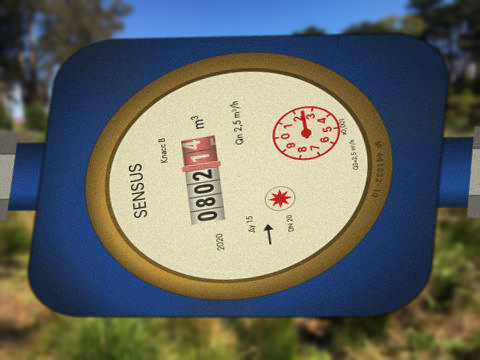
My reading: 802.142,m³
